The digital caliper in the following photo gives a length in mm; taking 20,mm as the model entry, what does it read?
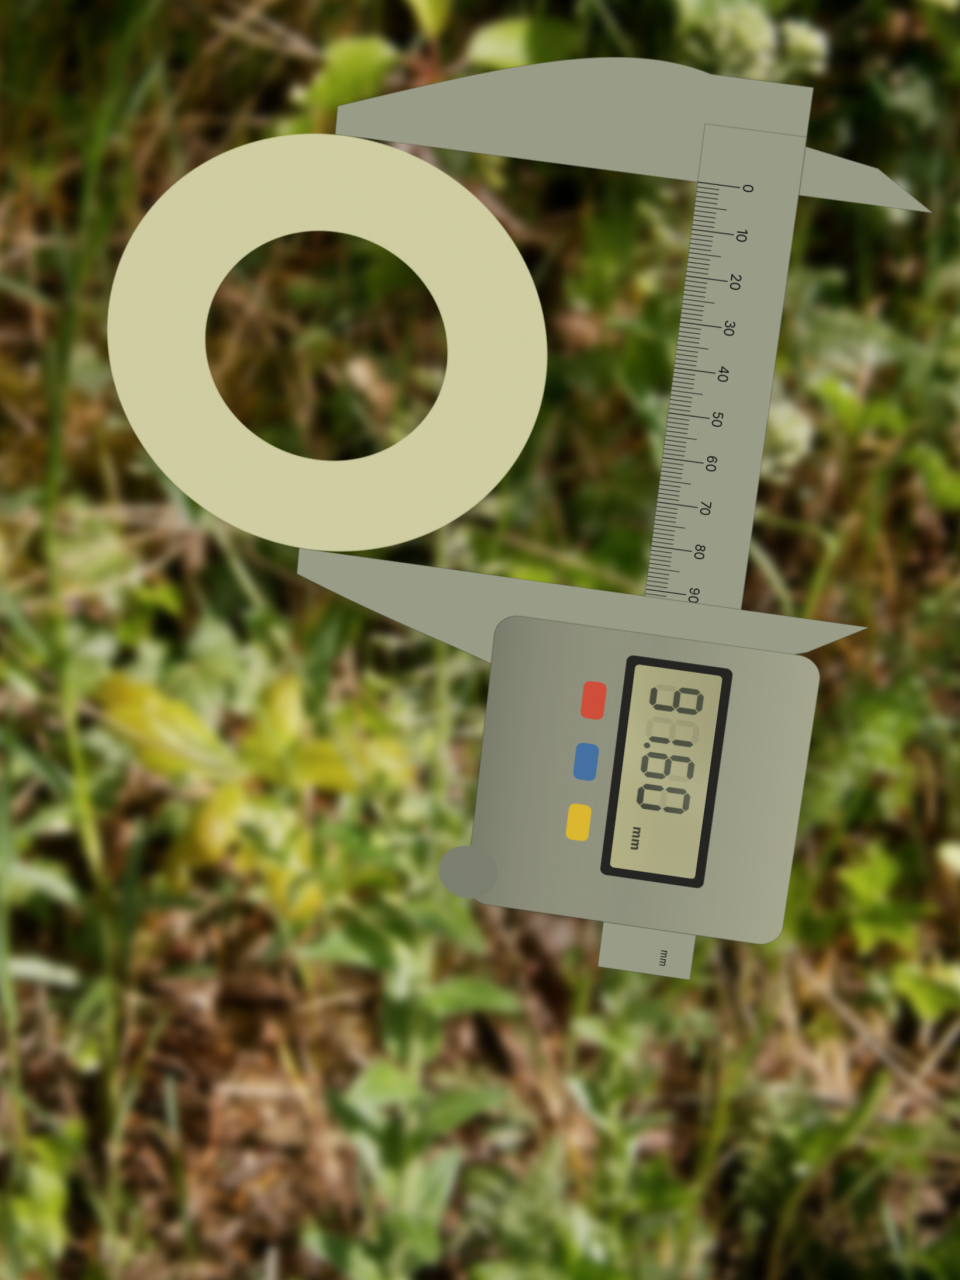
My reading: 91.60,mm
